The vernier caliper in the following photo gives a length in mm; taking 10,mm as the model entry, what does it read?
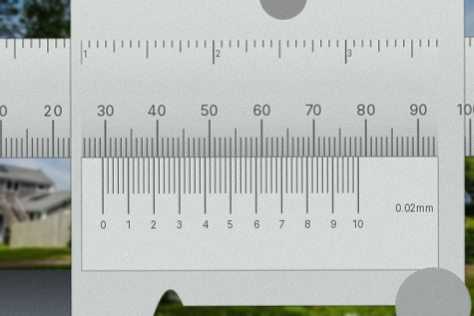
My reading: 29.5,mm
